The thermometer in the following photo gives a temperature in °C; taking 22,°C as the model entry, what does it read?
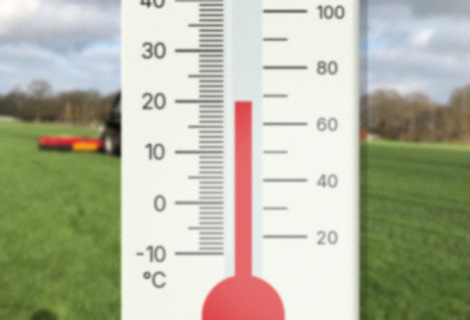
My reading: 20,°C
